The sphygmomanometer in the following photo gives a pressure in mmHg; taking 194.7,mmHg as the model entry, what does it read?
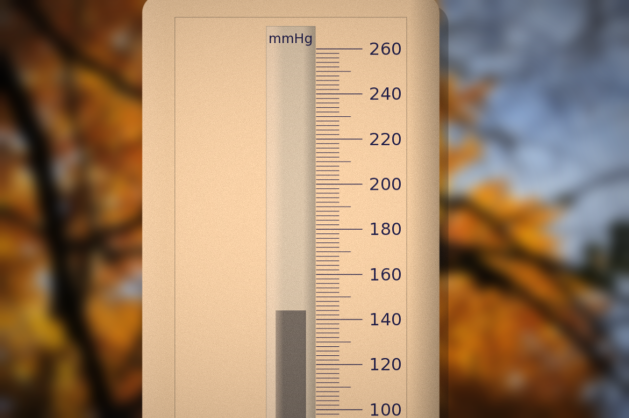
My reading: 144,mmHg
